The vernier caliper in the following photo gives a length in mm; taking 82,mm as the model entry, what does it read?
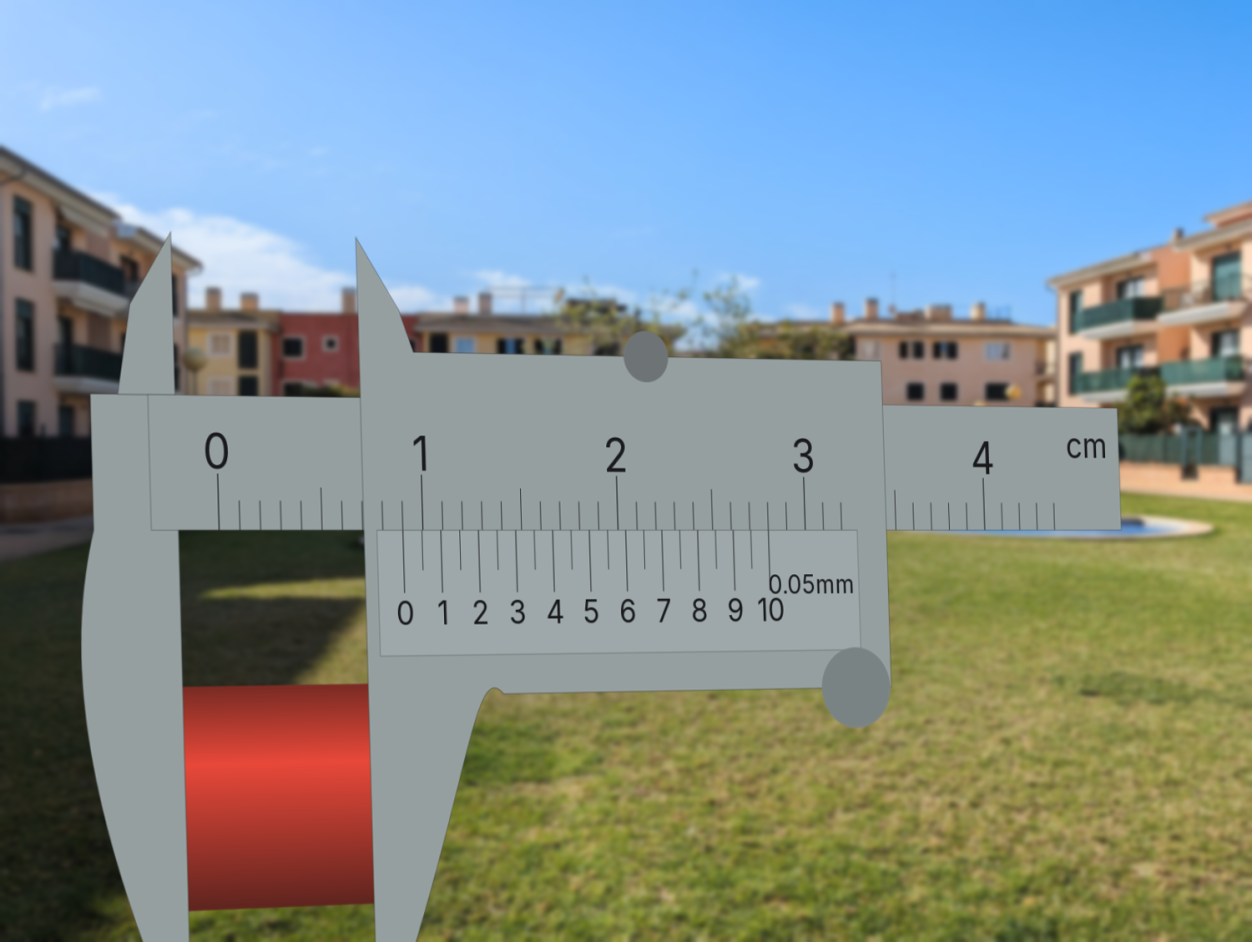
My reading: 9.0,mm
